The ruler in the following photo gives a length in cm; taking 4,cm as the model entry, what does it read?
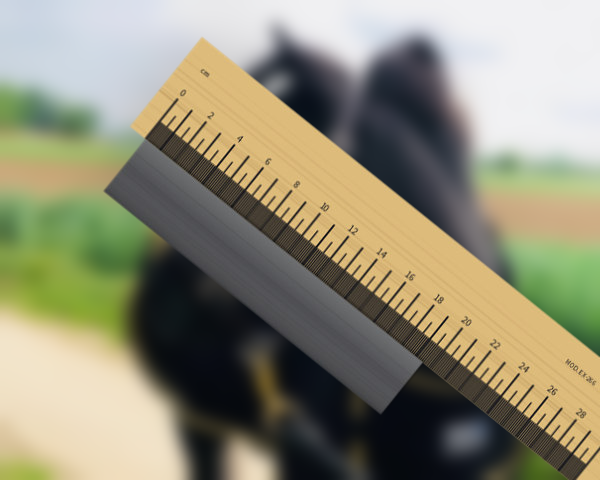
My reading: 19.5,cm
